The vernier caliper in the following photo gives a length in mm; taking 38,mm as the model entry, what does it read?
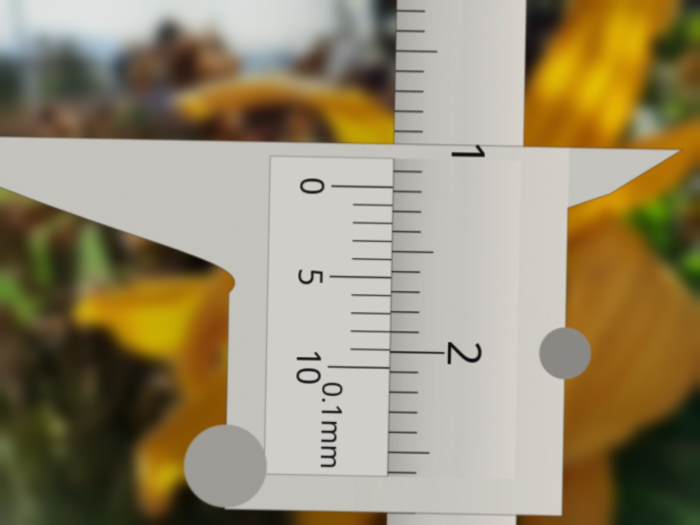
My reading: 11.8,mm
